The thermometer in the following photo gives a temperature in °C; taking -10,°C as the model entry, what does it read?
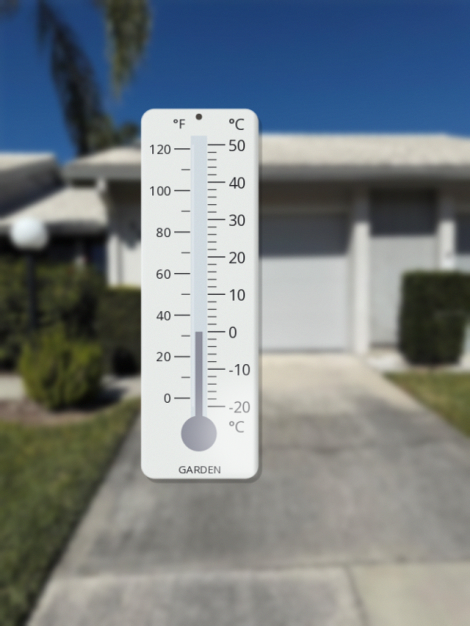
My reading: 0,°C
